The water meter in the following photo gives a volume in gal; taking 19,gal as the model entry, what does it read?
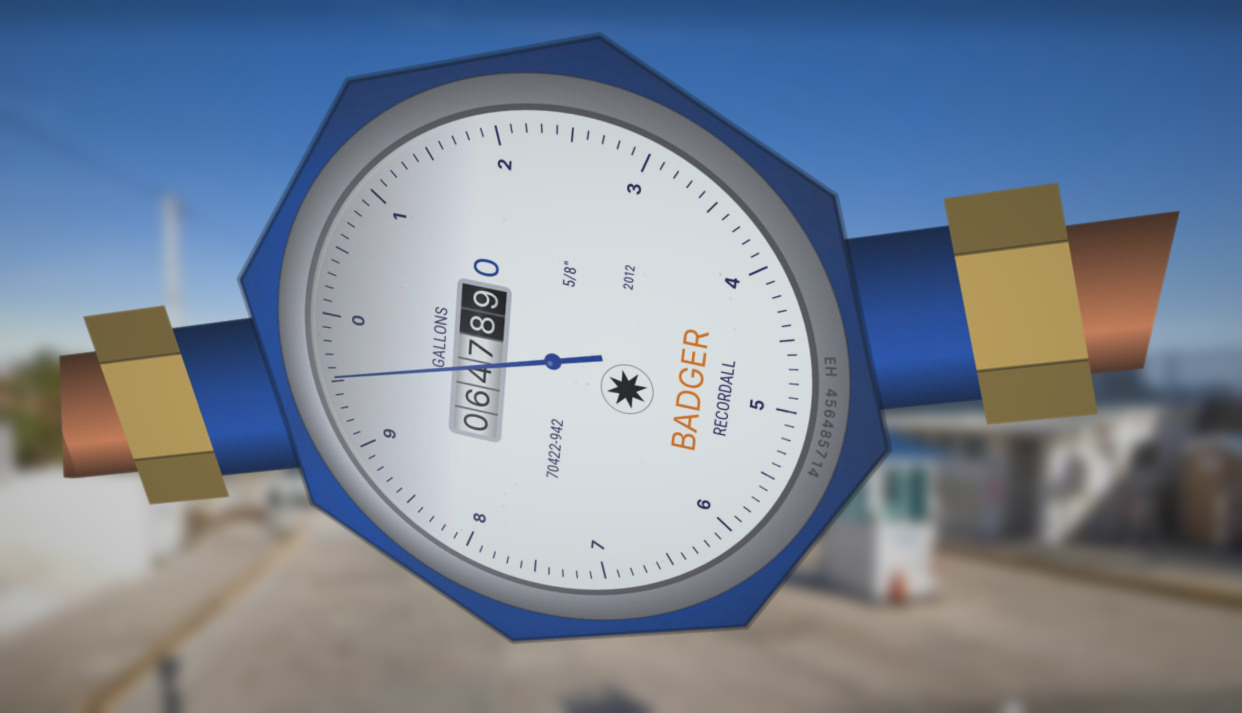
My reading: 647889.5,gal
